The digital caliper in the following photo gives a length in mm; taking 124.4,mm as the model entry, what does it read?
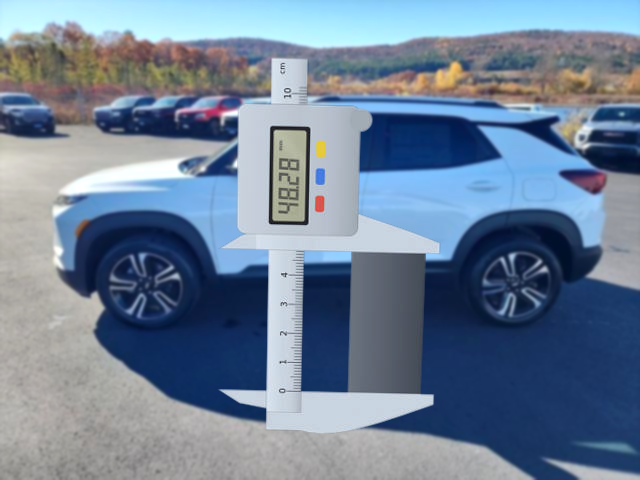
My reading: 48.28,mm
